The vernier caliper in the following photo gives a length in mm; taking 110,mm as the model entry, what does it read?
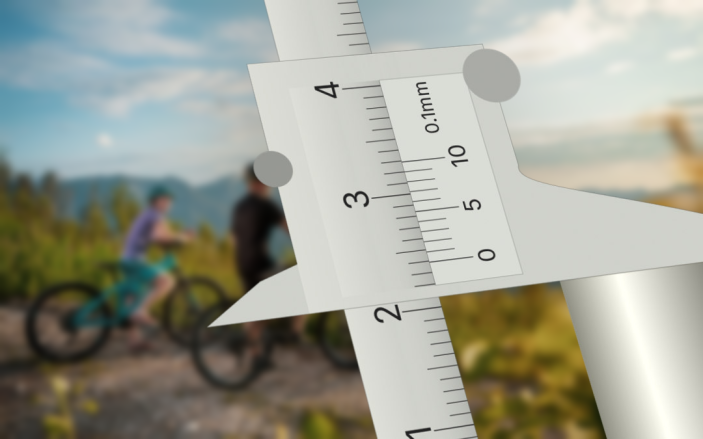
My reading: 23.9,mm
